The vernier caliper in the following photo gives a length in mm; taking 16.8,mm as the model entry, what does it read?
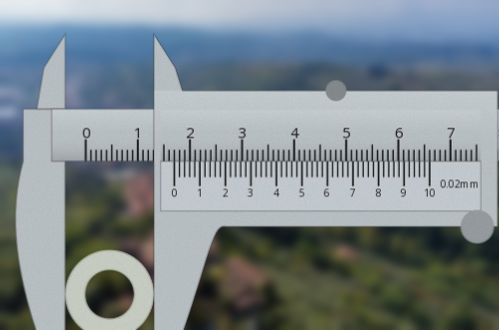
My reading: 17.0,mm
